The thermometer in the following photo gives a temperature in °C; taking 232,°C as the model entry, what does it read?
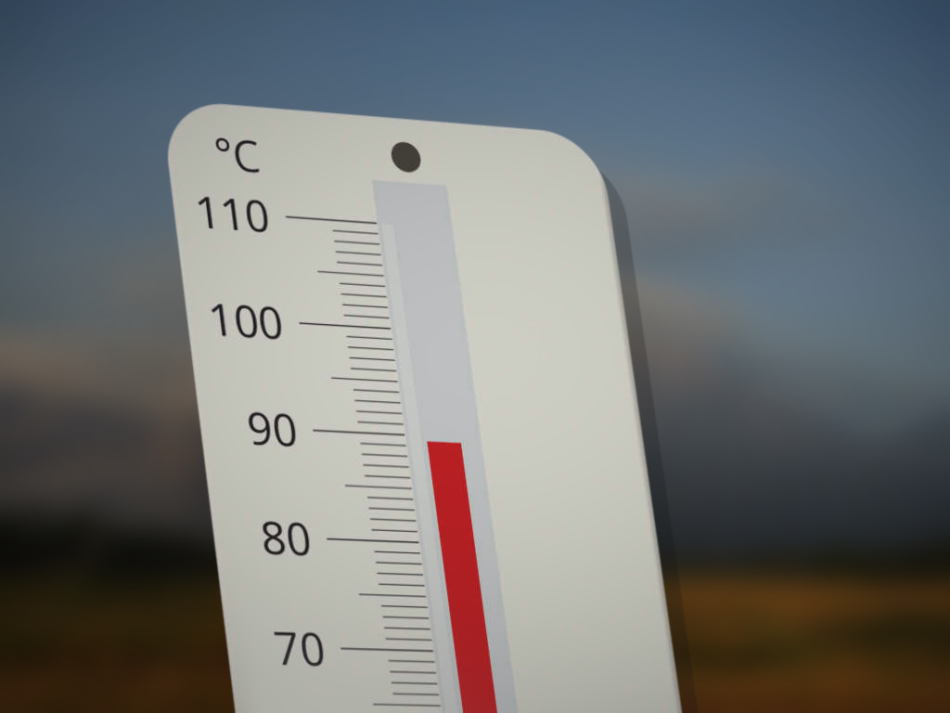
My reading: 89.5,°C
